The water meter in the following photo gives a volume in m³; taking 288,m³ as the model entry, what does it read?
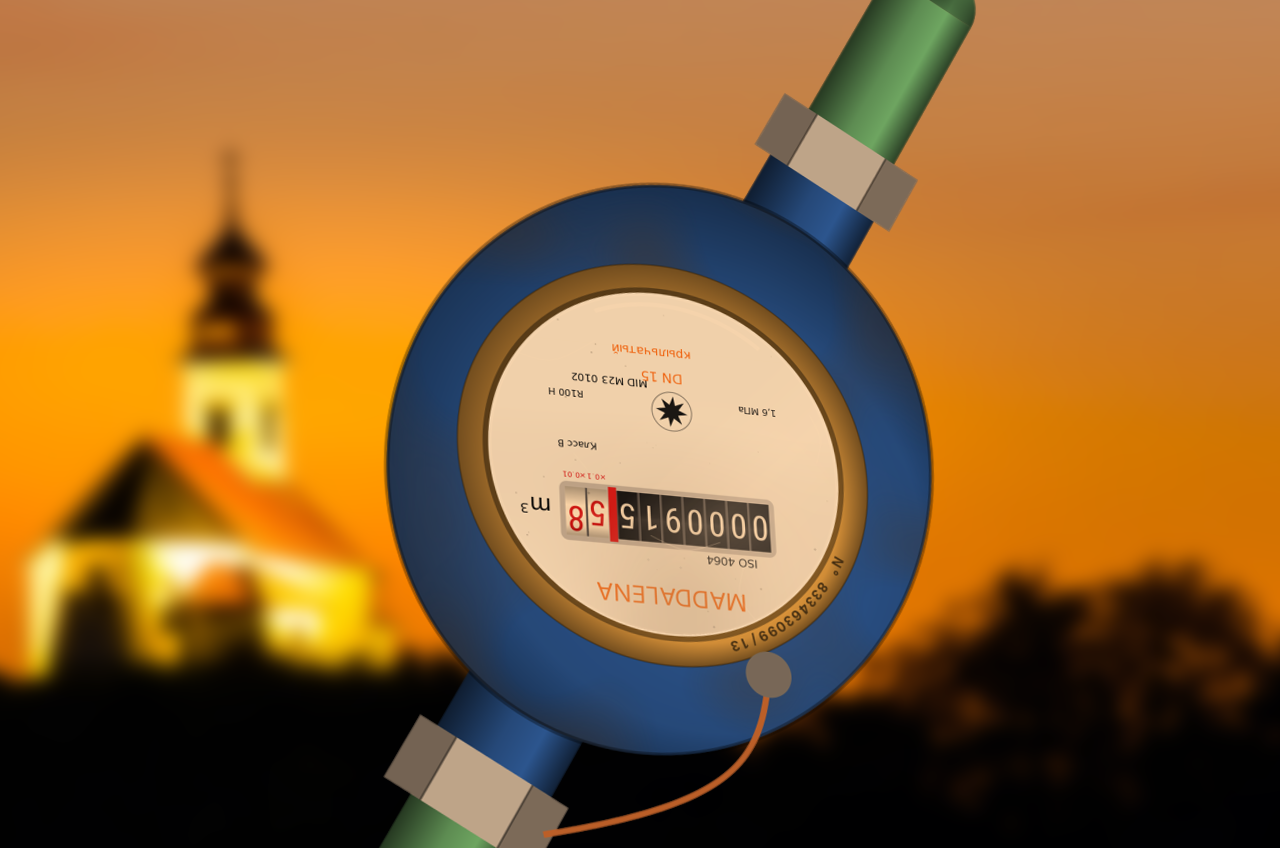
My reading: 915.58,m³
